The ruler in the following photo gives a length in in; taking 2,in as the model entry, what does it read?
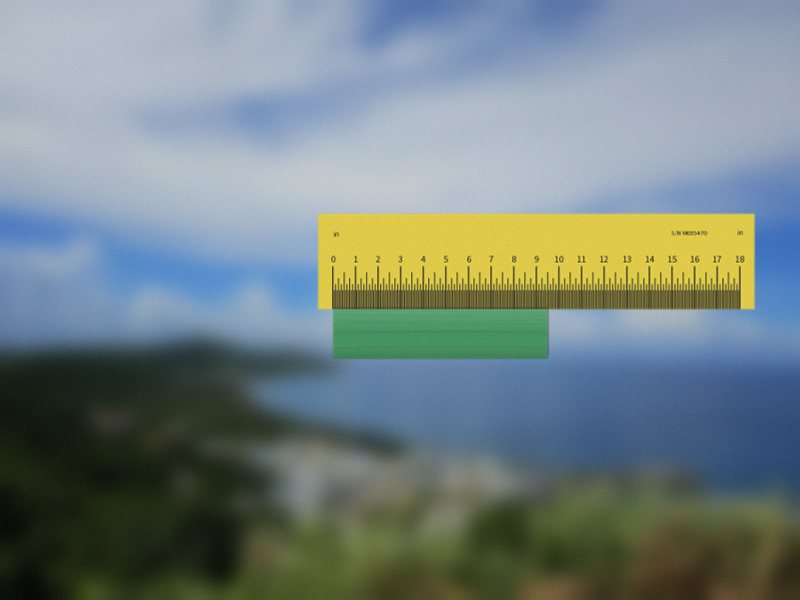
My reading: 9.5,in
